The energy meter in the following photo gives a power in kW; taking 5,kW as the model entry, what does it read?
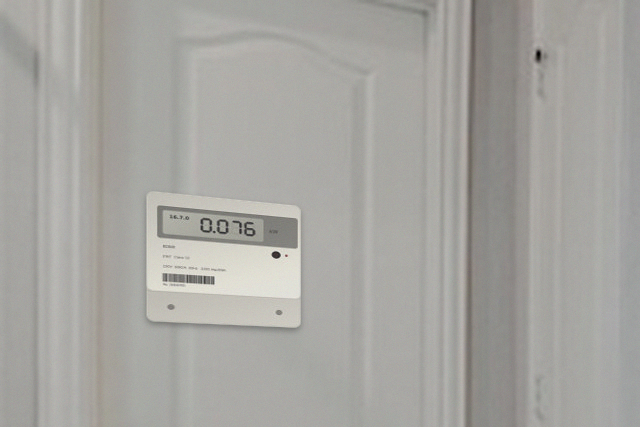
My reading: 0.076,kW
